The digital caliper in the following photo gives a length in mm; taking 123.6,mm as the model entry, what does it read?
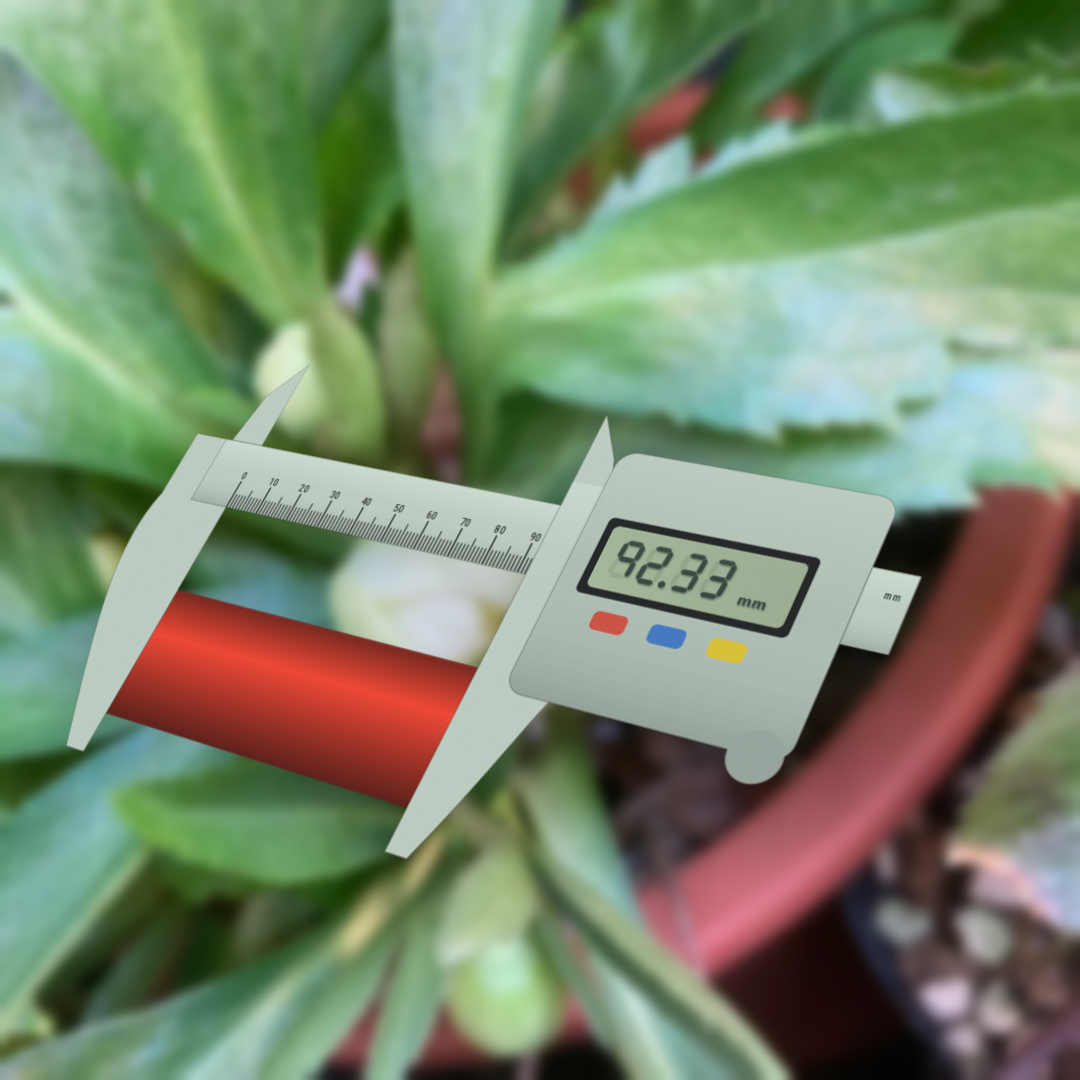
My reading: 92.33,mm
